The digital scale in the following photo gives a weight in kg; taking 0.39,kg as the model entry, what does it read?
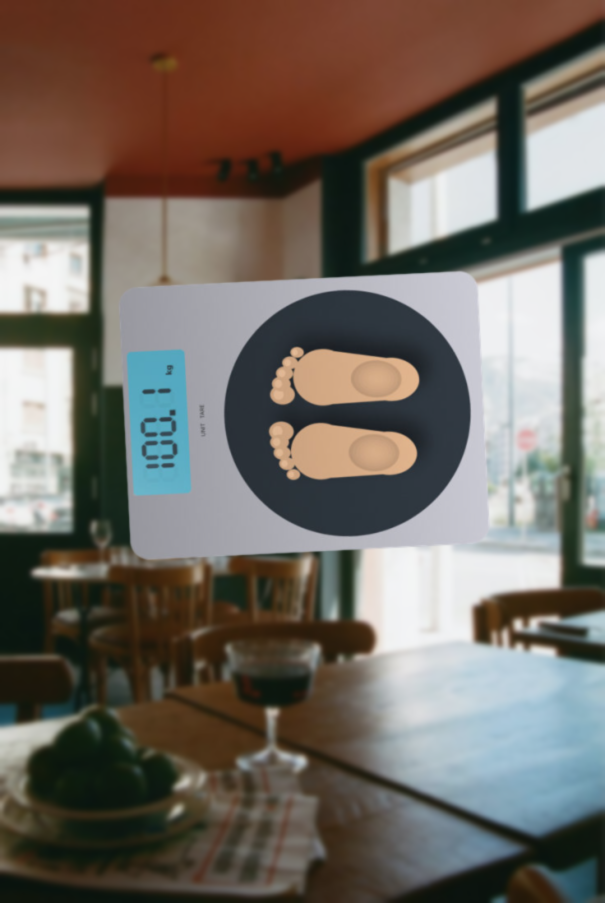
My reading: 100.1,kg
